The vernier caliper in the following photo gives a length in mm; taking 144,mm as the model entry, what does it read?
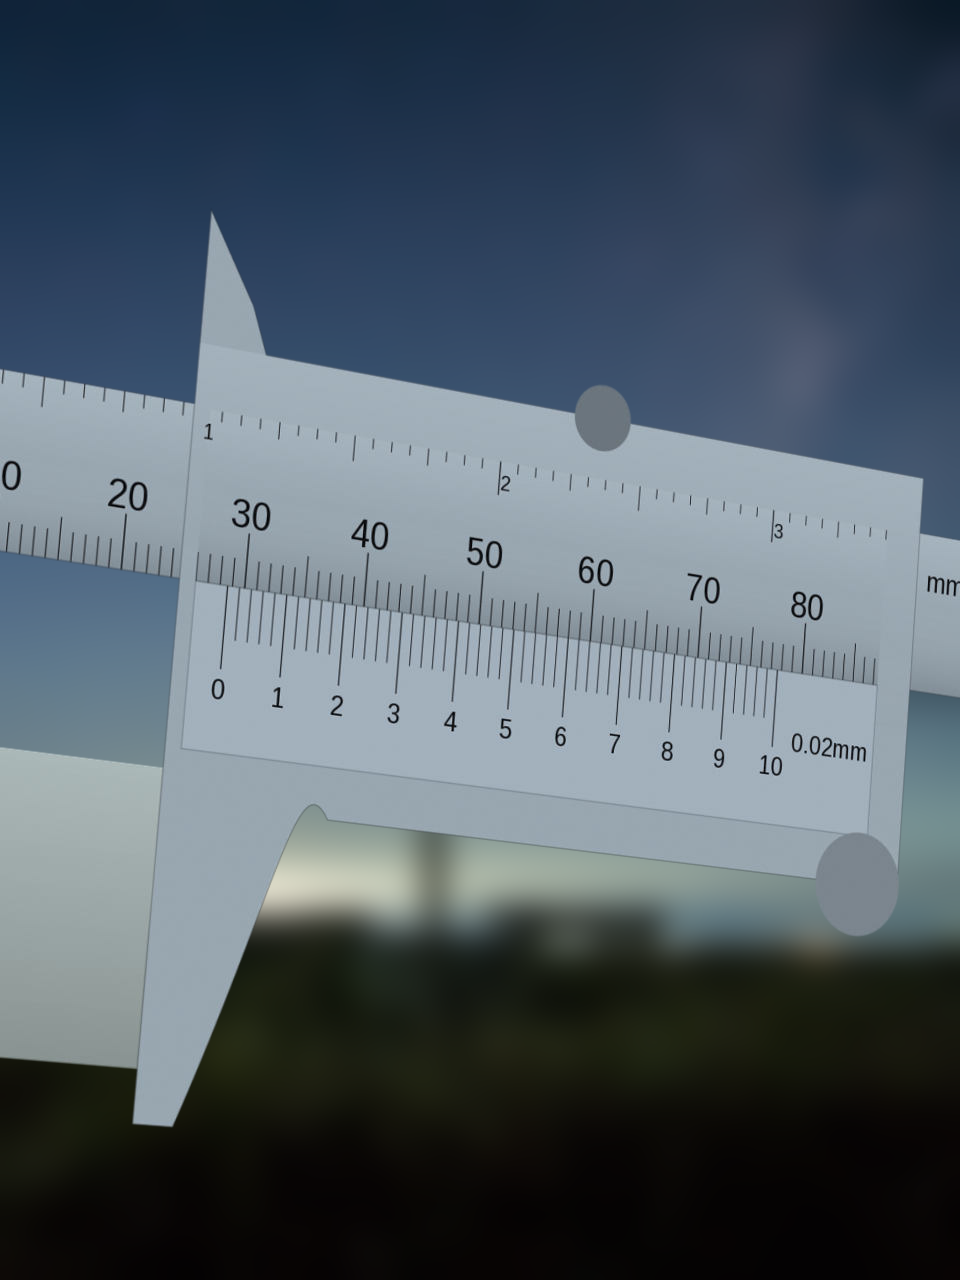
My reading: 28.6,mm
